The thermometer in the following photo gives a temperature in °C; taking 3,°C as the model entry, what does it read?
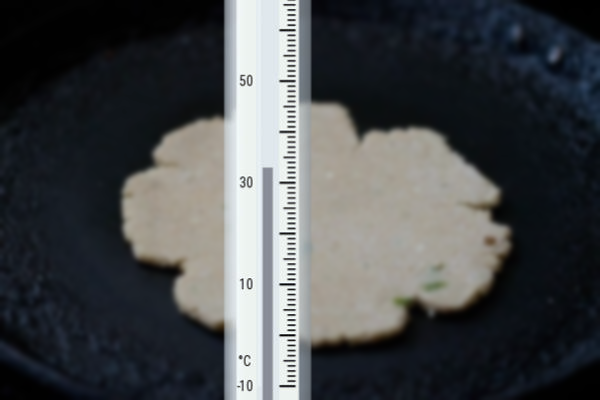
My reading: 33,°C
